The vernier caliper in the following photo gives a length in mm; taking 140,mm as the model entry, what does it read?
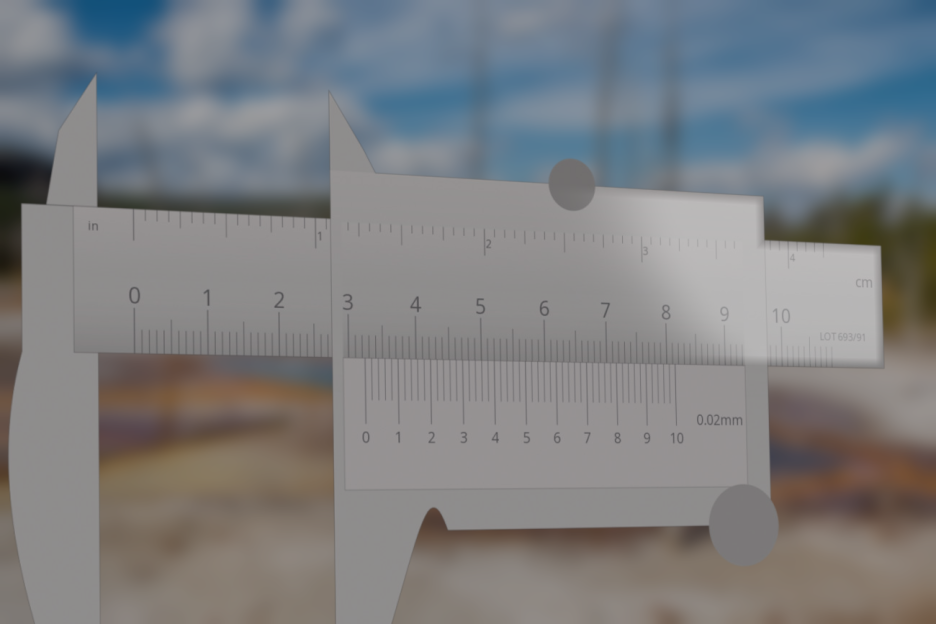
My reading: 32.4,mm
